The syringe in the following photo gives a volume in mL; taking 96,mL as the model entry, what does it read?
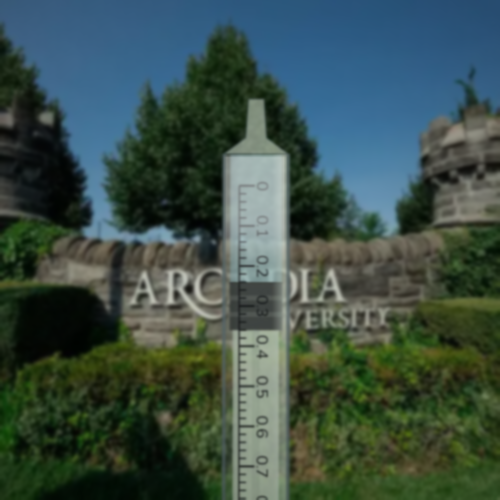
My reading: 0.24,mL
